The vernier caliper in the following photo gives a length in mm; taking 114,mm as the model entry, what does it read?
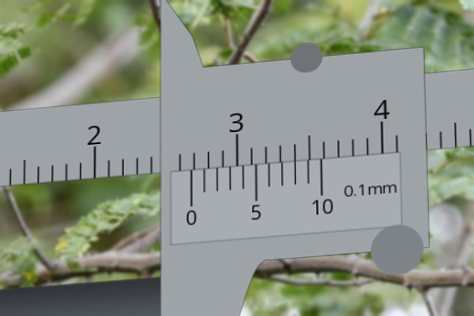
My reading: 26.8,mm
